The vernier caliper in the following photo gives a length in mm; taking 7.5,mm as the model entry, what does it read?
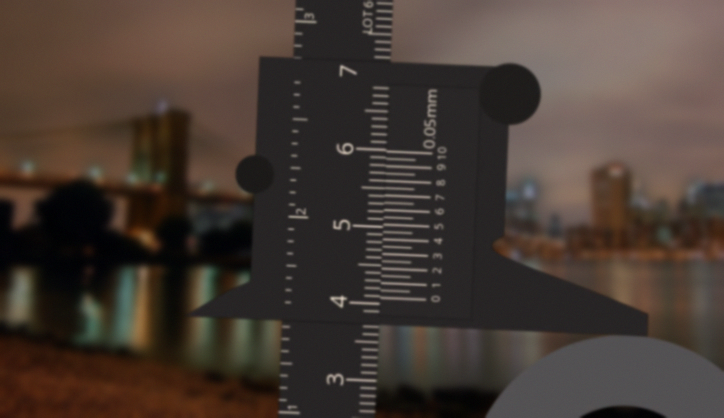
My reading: 40.8,mm
